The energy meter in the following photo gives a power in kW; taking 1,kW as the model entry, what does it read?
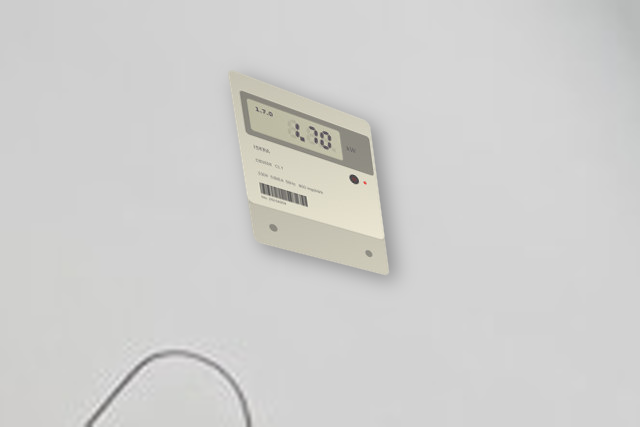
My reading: 1.70,kW
